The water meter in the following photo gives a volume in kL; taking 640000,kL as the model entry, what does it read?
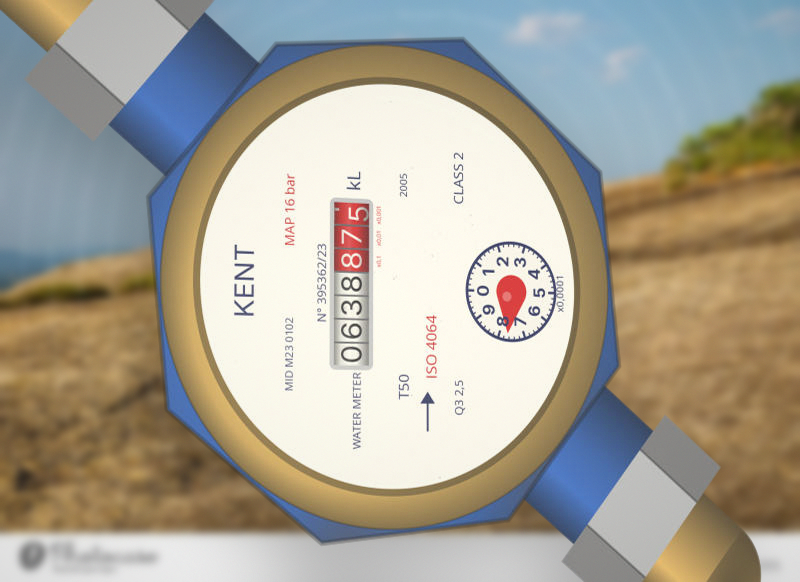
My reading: 638.8747,kL
